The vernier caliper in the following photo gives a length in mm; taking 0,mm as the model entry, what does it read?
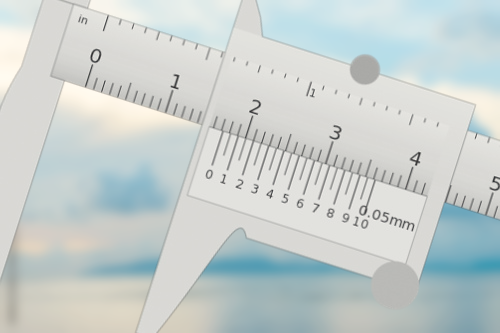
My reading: 17.2,mm
